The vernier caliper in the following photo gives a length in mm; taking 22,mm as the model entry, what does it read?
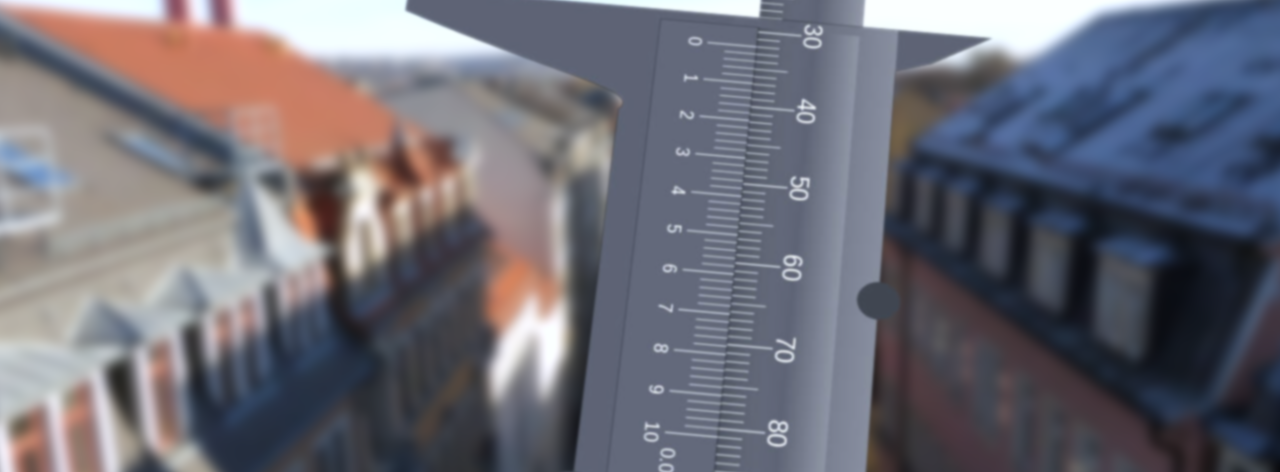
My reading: 32.0,mm
